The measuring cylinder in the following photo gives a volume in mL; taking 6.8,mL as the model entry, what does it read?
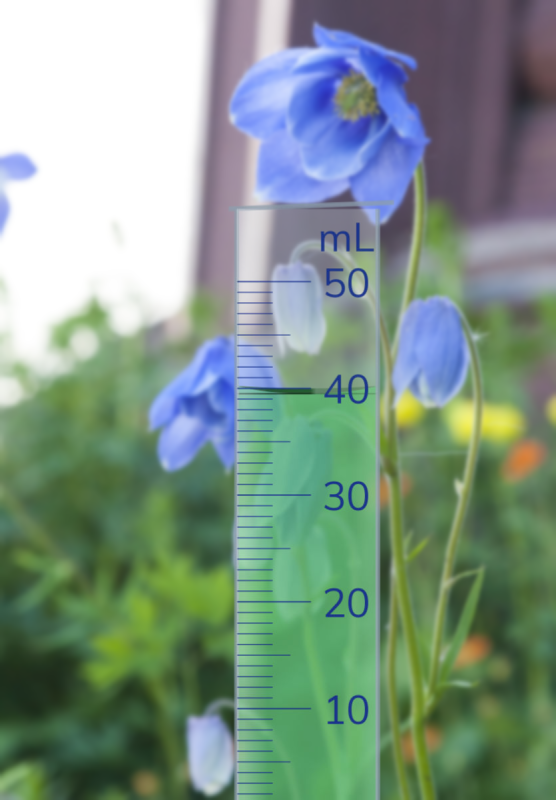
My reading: 39.5,mL
